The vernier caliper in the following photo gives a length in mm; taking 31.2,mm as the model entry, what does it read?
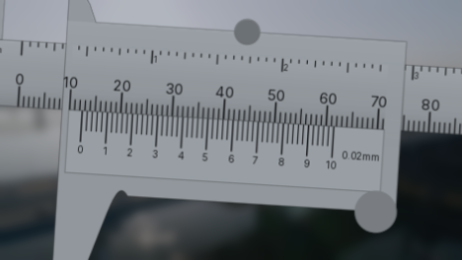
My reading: 12.5,mm
